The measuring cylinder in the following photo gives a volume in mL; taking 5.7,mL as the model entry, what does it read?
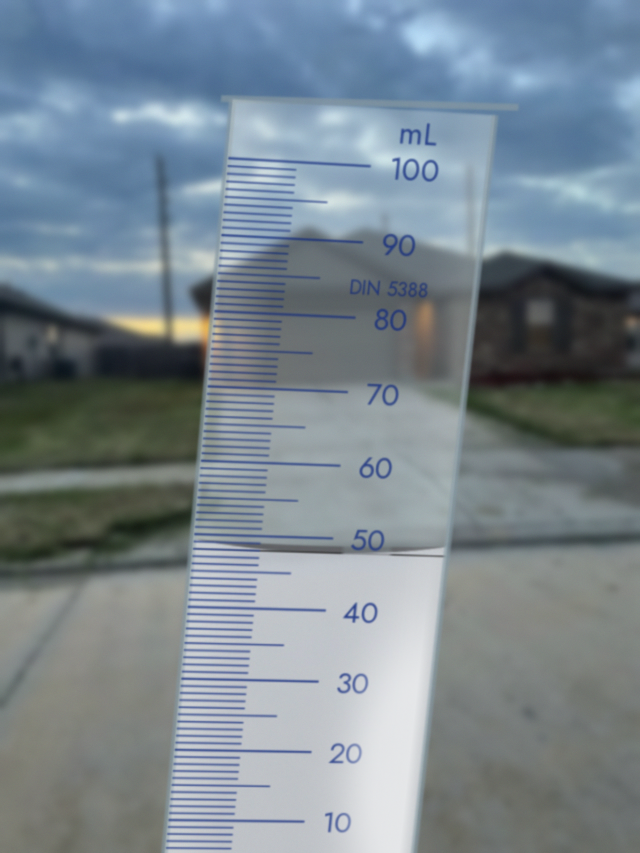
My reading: 48,mL
